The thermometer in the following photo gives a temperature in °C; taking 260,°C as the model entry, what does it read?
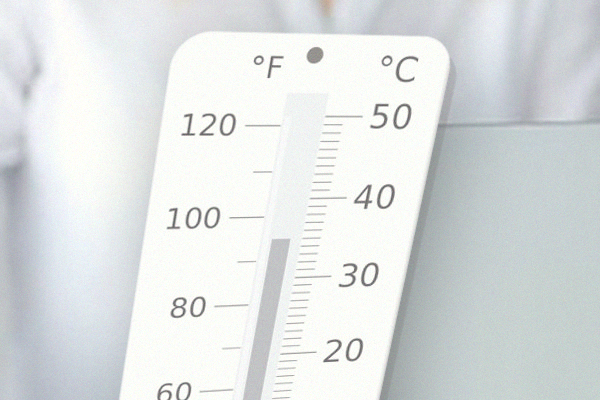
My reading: 35,°C
